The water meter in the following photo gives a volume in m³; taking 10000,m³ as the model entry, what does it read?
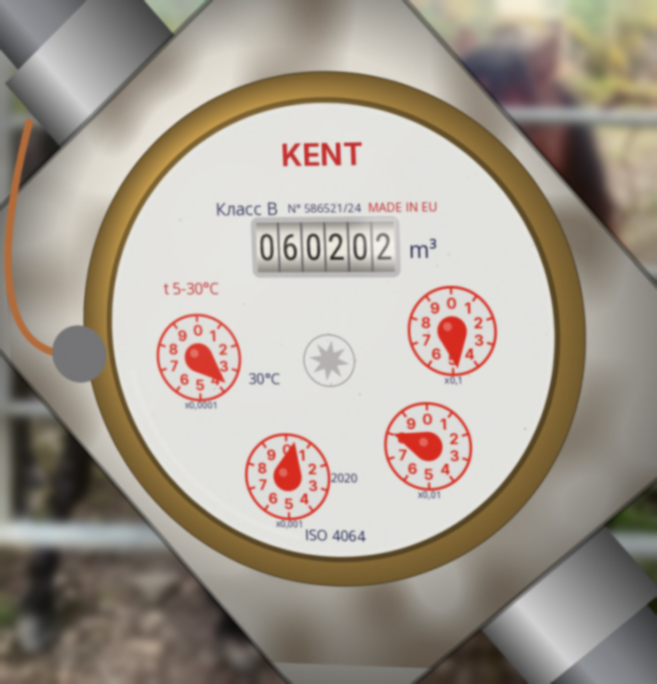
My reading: 60202.4803,m³
